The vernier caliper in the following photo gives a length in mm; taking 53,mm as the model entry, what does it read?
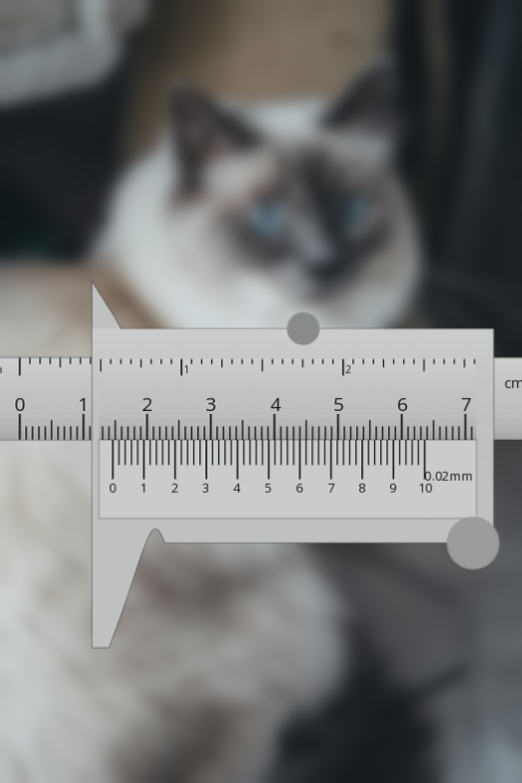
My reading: 14.6,mm
